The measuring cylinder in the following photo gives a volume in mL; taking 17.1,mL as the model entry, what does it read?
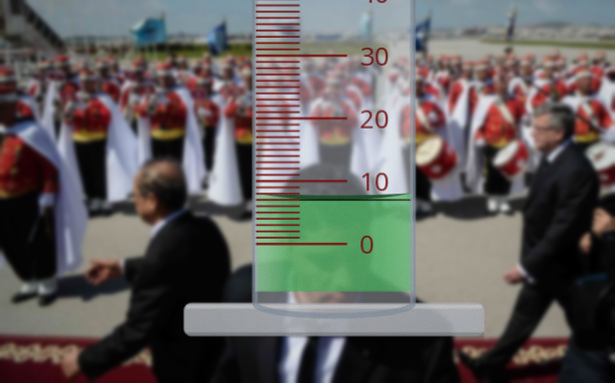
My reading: 7,mL
